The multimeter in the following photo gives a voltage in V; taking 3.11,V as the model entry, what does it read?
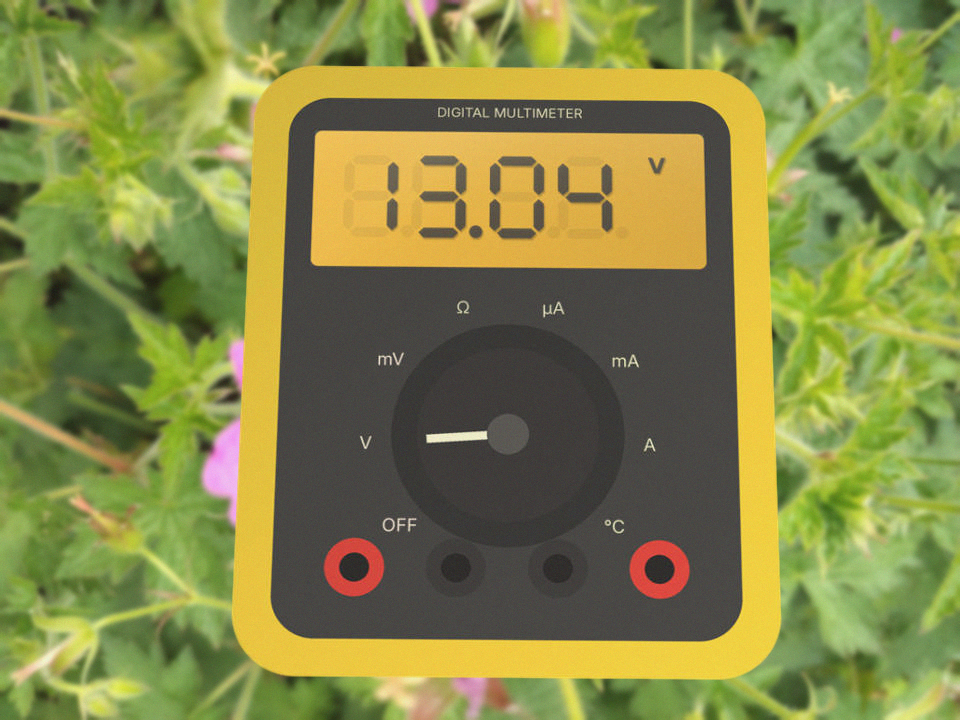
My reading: 13.04,V
